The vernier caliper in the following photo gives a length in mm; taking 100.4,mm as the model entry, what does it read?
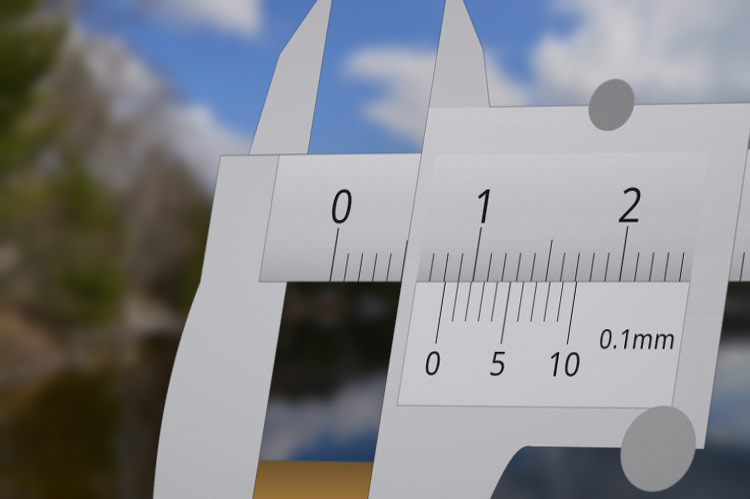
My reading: 8.1,mm
